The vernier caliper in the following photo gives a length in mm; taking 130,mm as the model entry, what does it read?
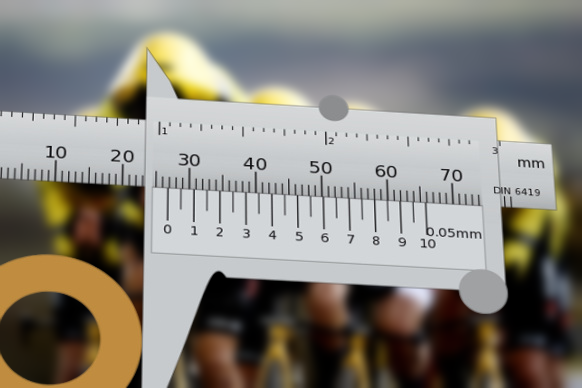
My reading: 26.8,mm
